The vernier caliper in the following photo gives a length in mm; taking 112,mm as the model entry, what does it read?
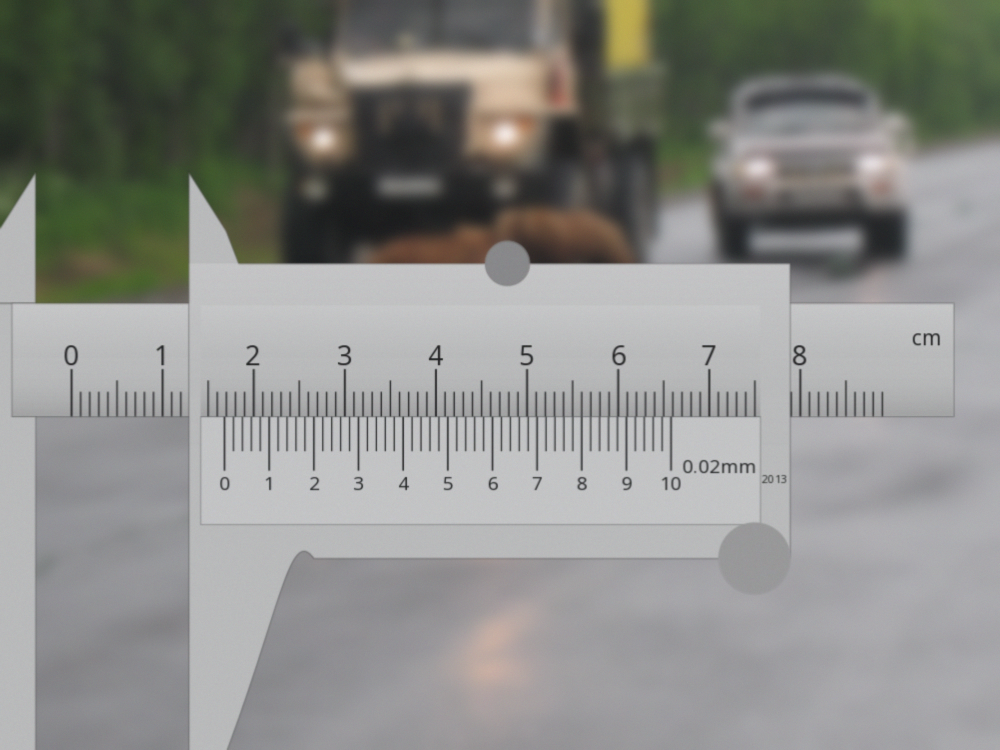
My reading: 16.8,mm
